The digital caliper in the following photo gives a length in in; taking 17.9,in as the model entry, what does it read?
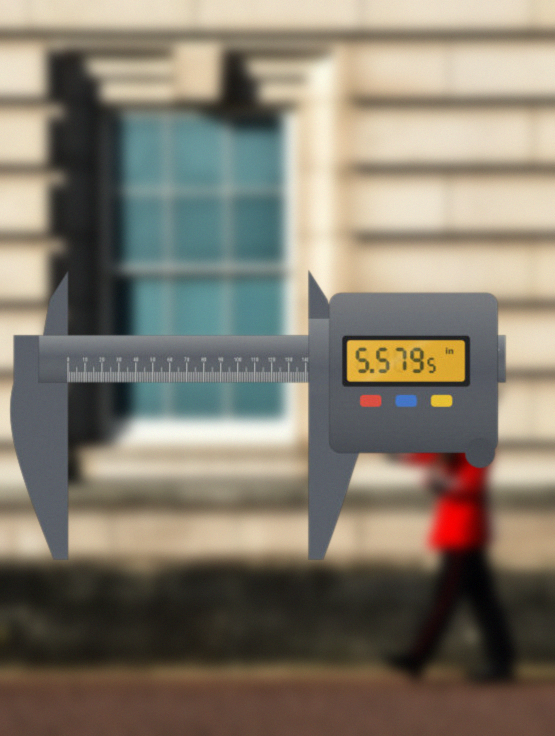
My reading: 5.5795,in
